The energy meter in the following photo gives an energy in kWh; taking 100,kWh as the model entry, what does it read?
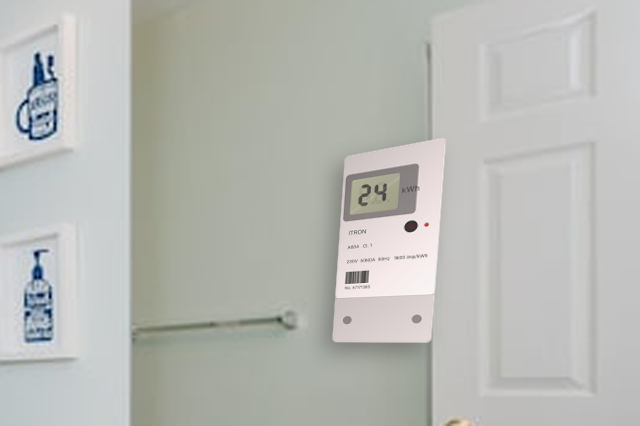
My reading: 24,kWh
